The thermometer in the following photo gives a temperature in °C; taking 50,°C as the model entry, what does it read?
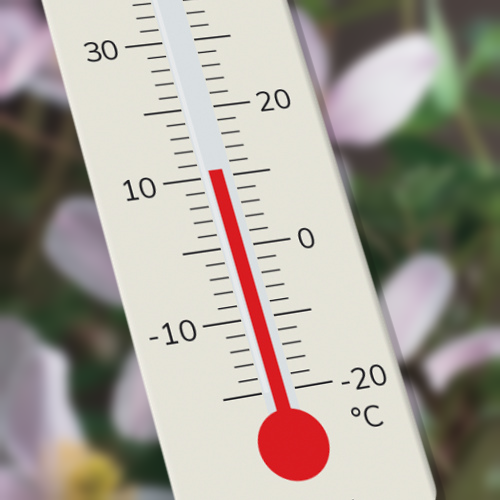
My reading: 11,°C
